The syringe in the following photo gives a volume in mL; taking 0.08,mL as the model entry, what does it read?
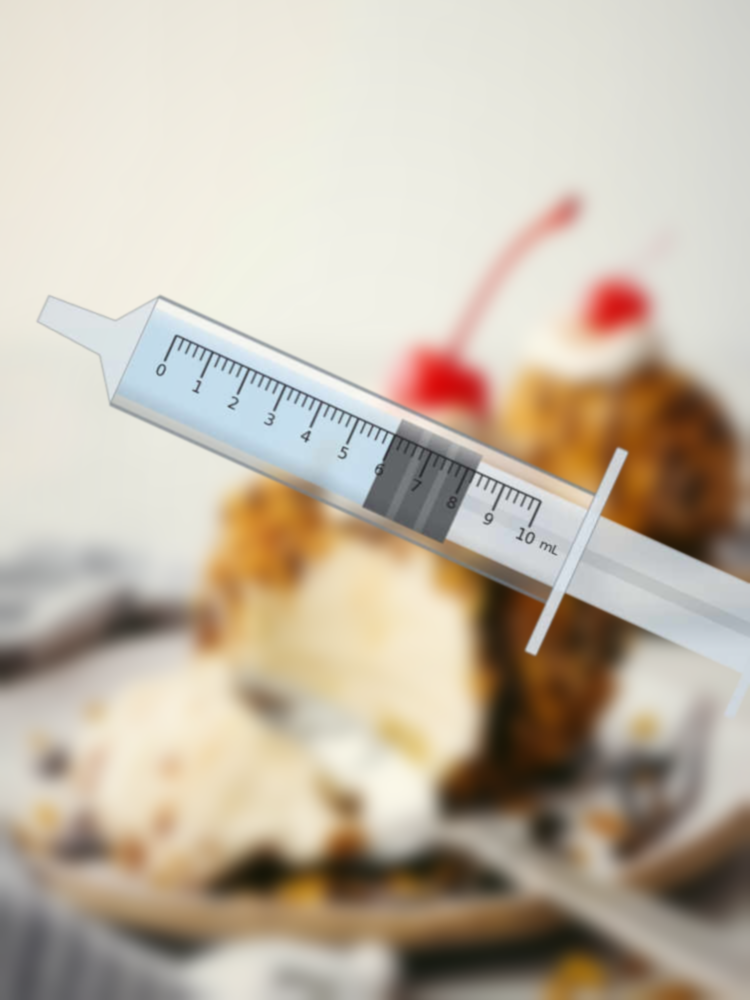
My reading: 6,mL
